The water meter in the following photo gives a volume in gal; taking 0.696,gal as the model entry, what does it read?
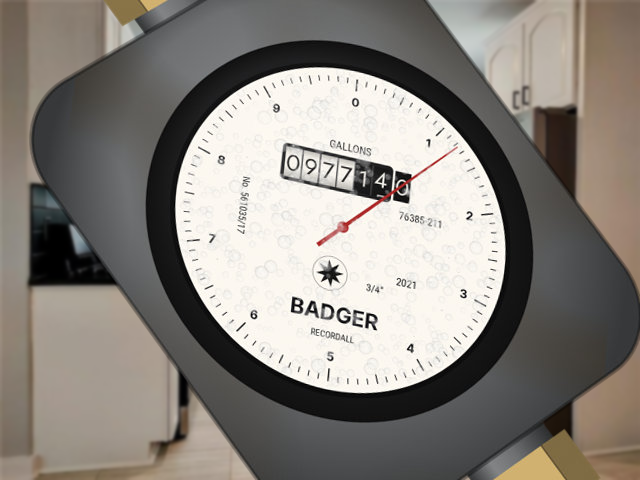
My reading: 977141.2,gal
